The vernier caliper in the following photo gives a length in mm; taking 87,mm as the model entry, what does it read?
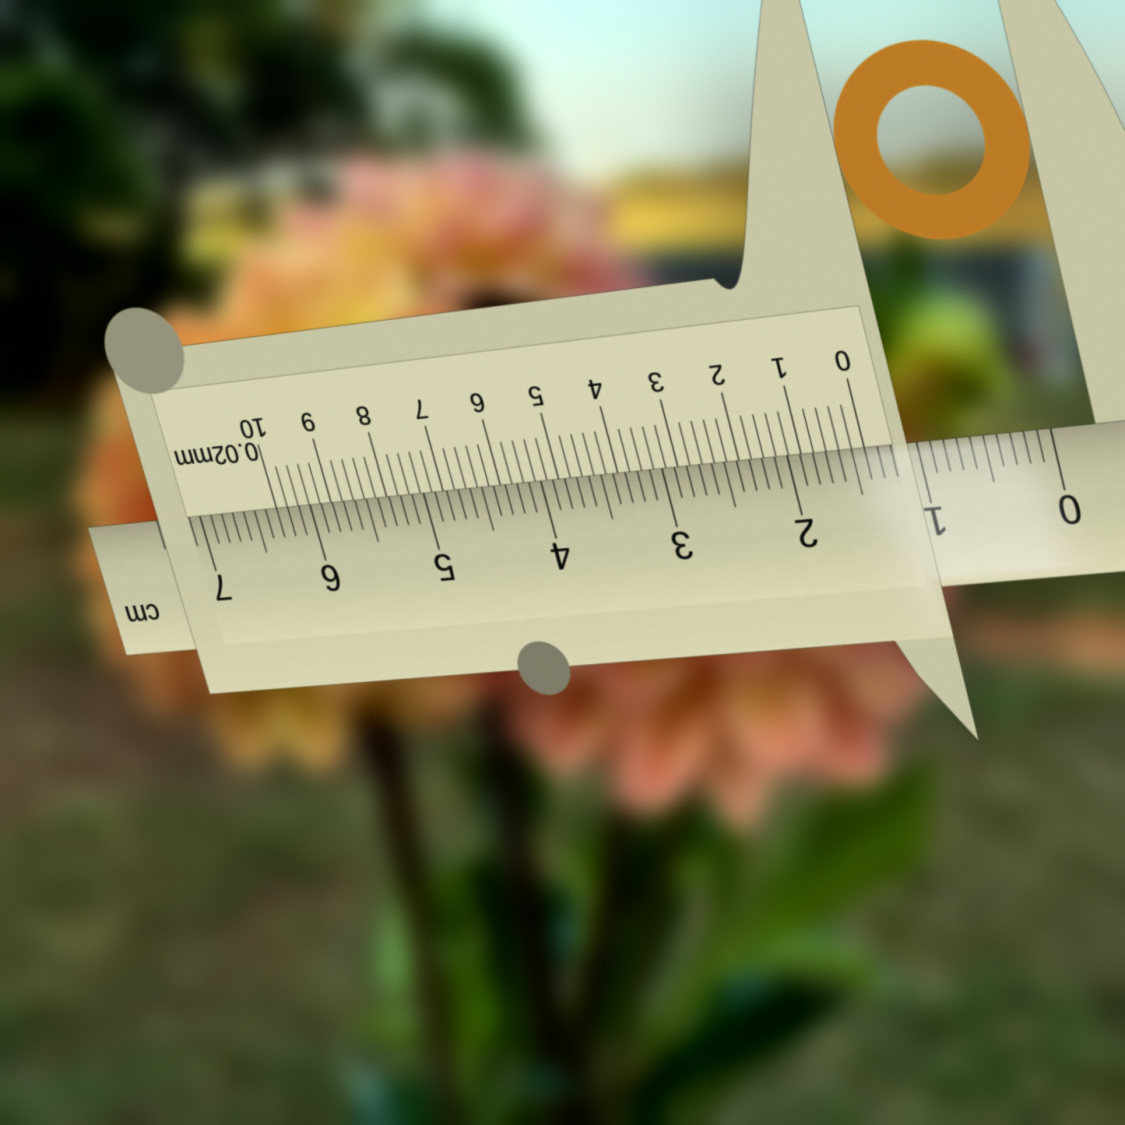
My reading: 14.0,mm
